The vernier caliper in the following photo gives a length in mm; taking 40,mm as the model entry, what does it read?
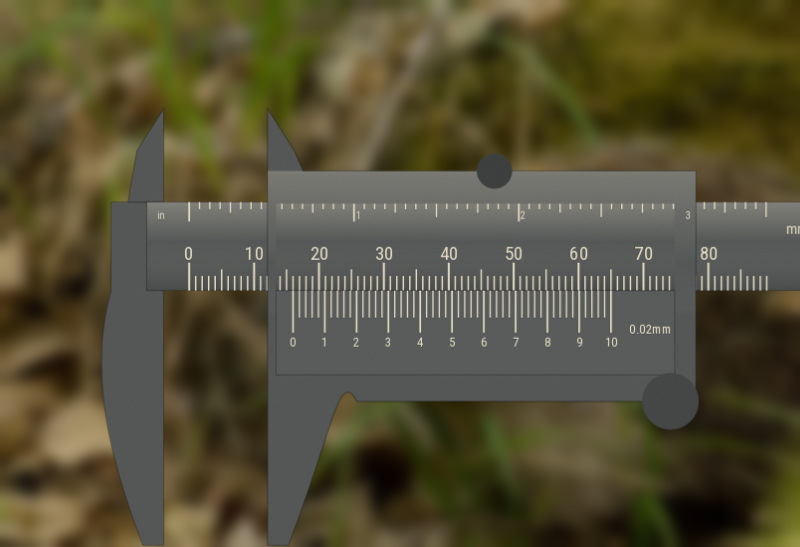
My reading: 16.0,mm
